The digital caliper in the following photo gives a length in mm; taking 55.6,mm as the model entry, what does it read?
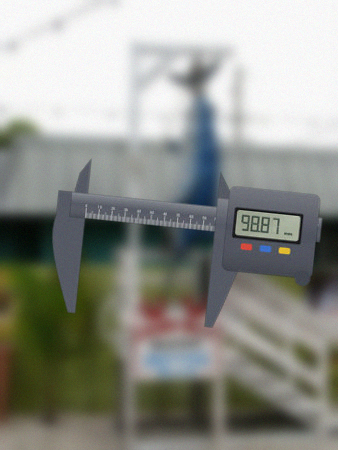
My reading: 98.87,mm
